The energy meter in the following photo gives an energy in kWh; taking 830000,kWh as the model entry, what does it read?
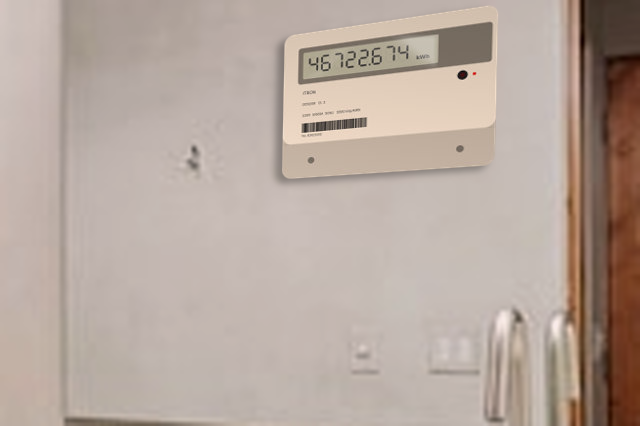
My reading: 46722.674,kWh
